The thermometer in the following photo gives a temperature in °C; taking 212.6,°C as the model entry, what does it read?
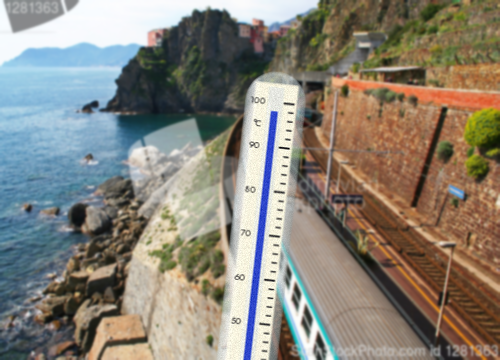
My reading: 98,°C
